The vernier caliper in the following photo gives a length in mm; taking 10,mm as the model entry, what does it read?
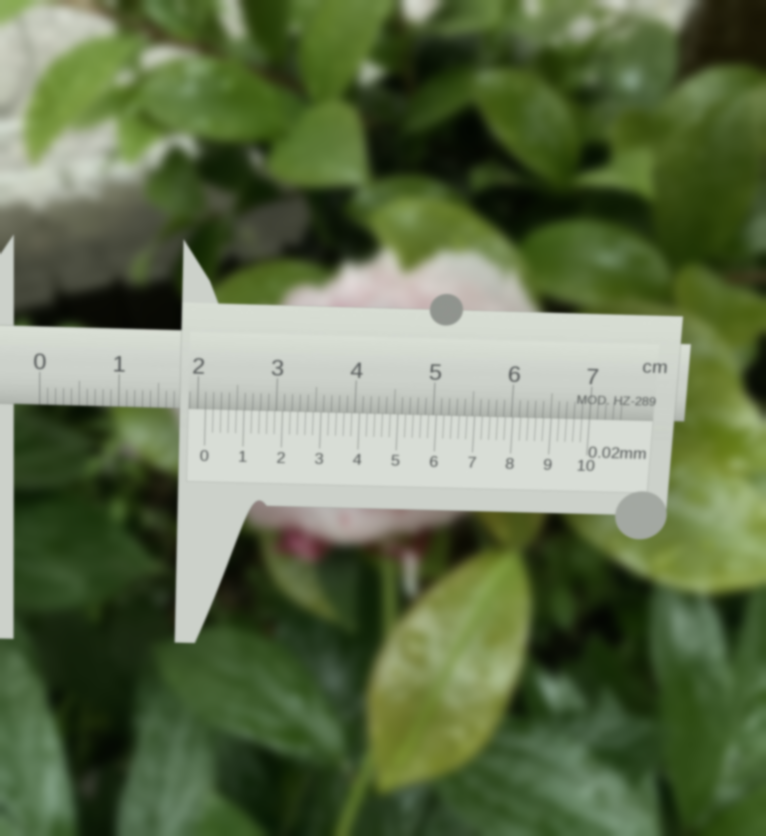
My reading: 21.0,mm
